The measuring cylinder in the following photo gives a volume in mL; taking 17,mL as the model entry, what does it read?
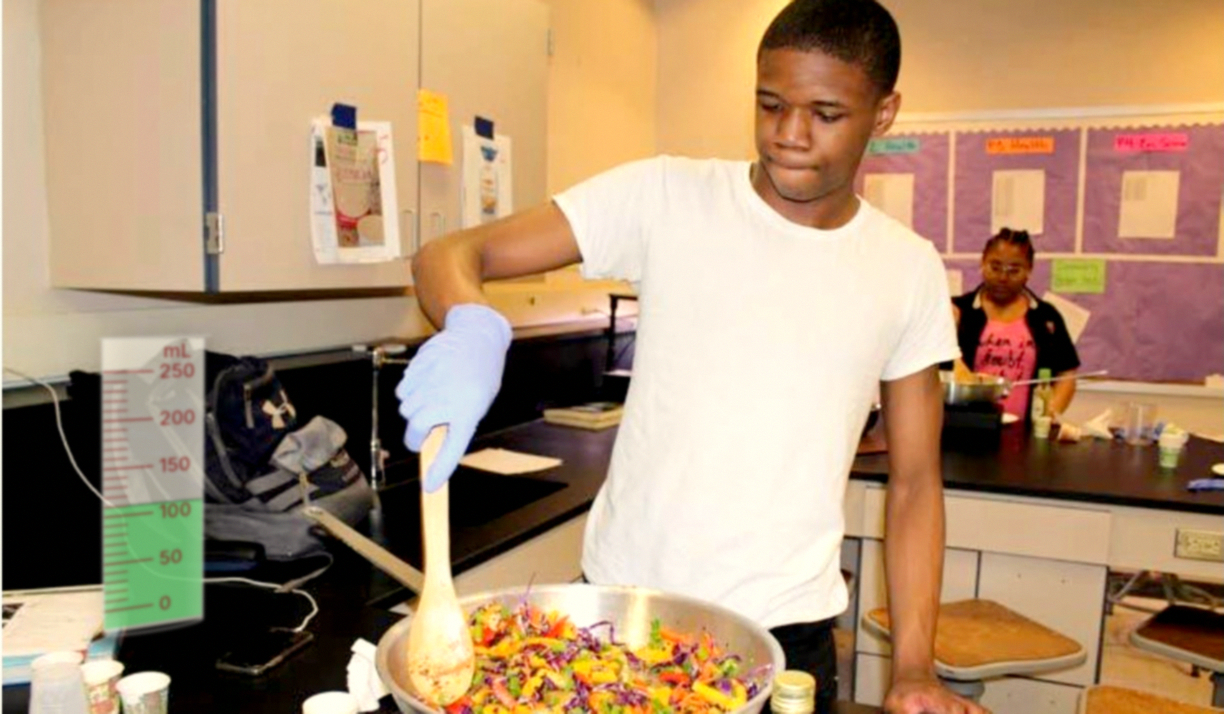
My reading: 110,mL
